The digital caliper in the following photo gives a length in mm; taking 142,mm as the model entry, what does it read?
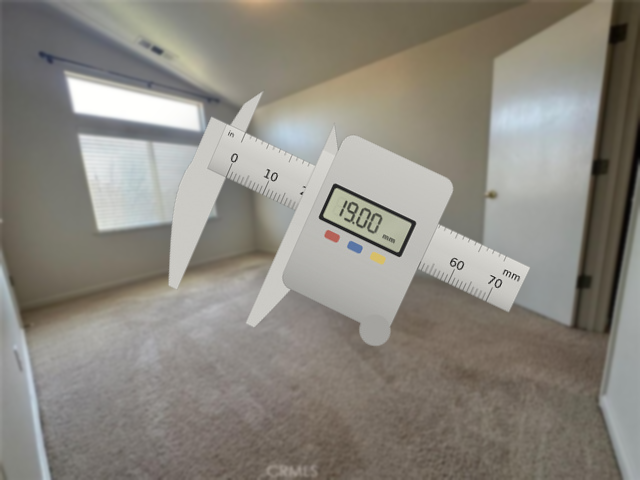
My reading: 19.00,mm
